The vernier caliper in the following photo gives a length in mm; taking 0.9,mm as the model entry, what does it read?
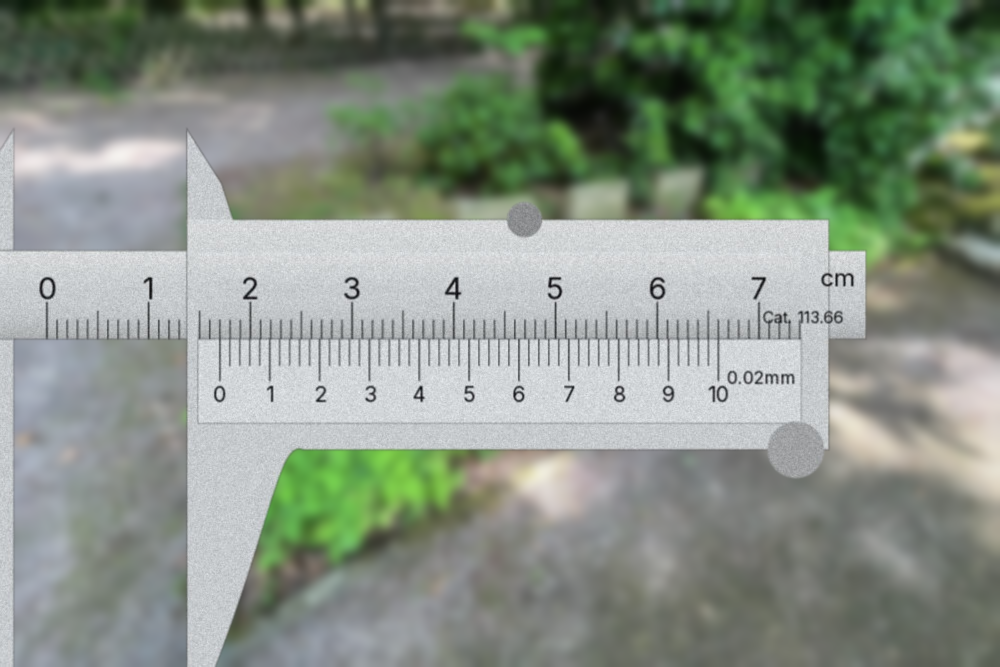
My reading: 17.0,mm
